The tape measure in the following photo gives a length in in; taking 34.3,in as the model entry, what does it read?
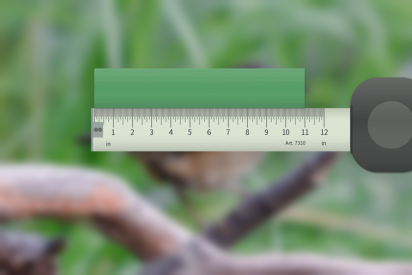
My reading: 11,in
